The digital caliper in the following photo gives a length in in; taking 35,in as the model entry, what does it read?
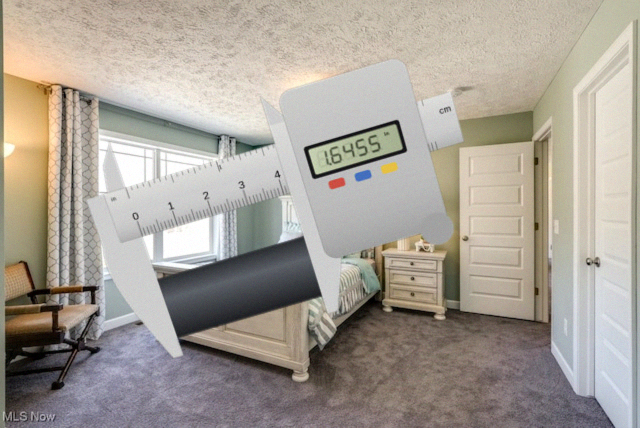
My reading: 1.6455,in
